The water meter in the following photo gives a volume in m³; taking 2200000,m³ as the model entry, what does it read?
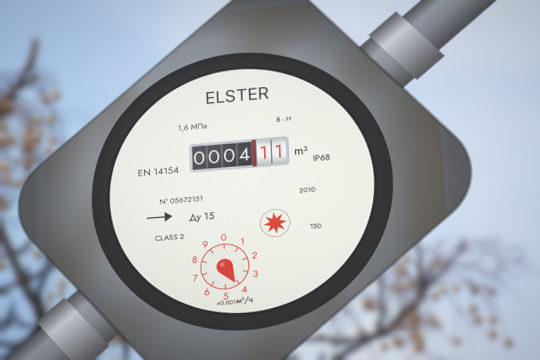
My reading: 4.114,m³
